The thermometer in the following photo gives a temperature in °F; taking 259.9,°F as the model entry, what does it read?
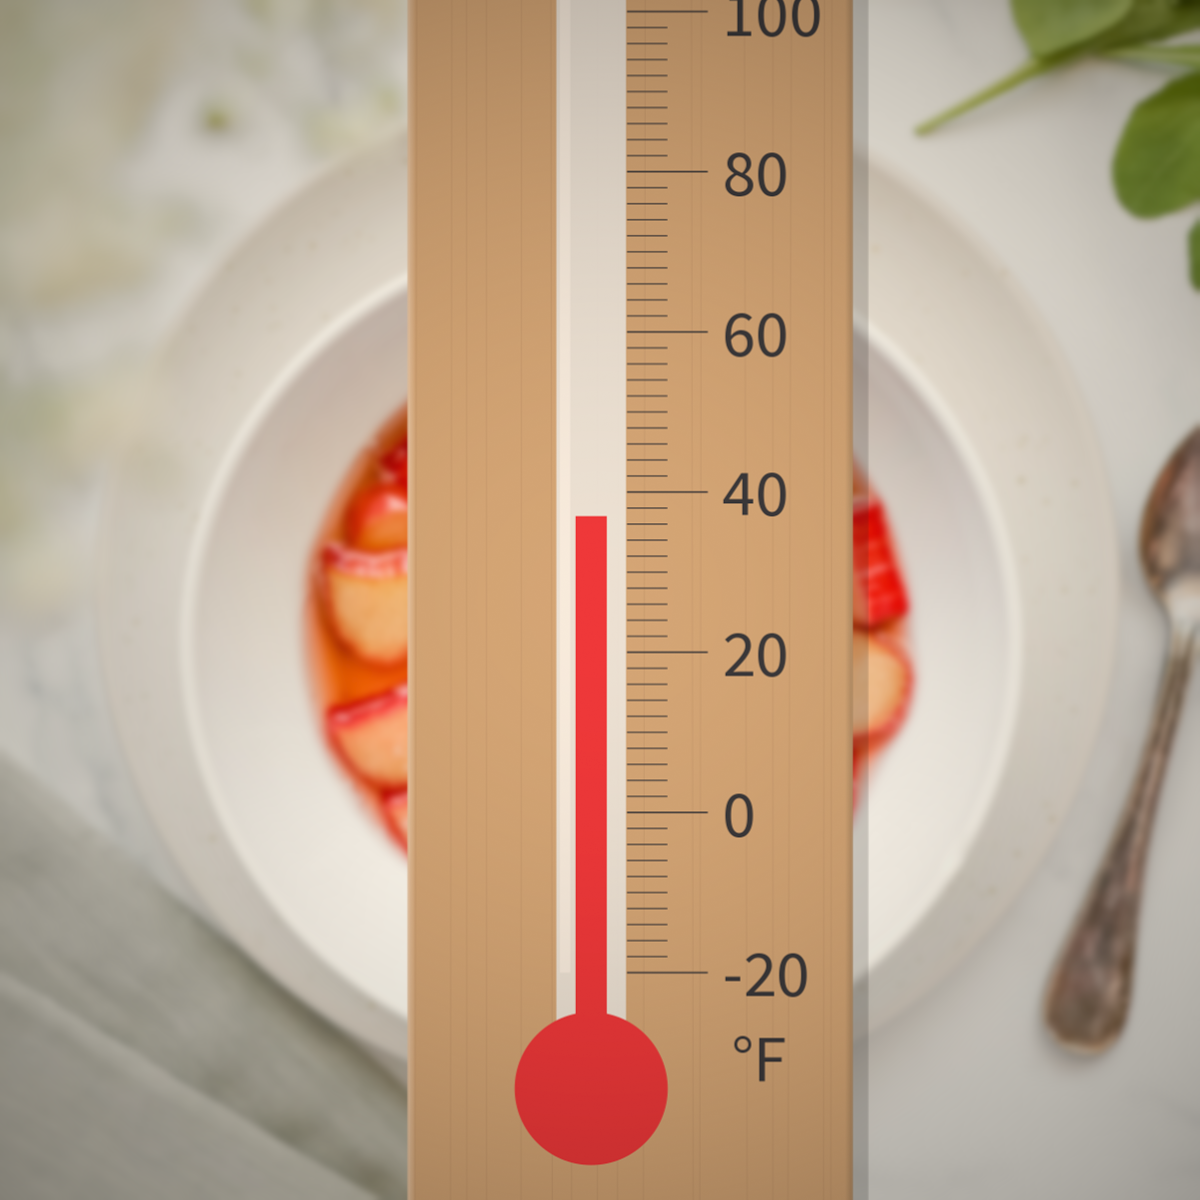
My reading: 37,°F
